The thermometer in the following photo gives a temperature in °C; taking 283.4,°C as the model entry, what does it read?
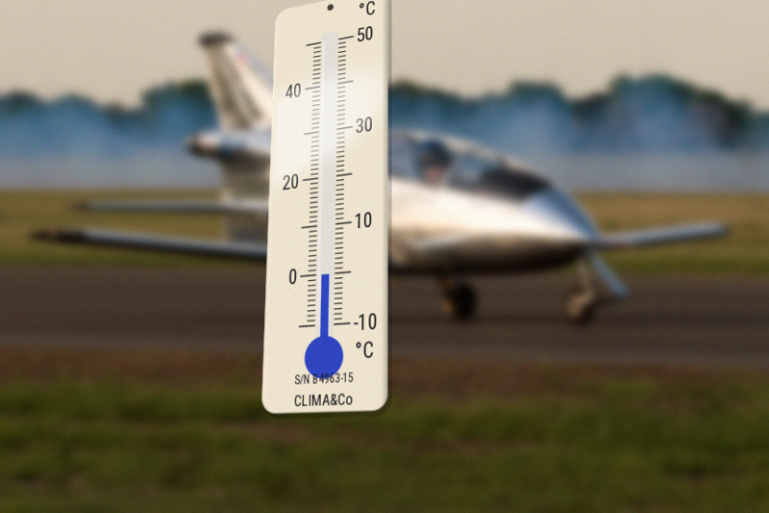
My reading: 0,°C
